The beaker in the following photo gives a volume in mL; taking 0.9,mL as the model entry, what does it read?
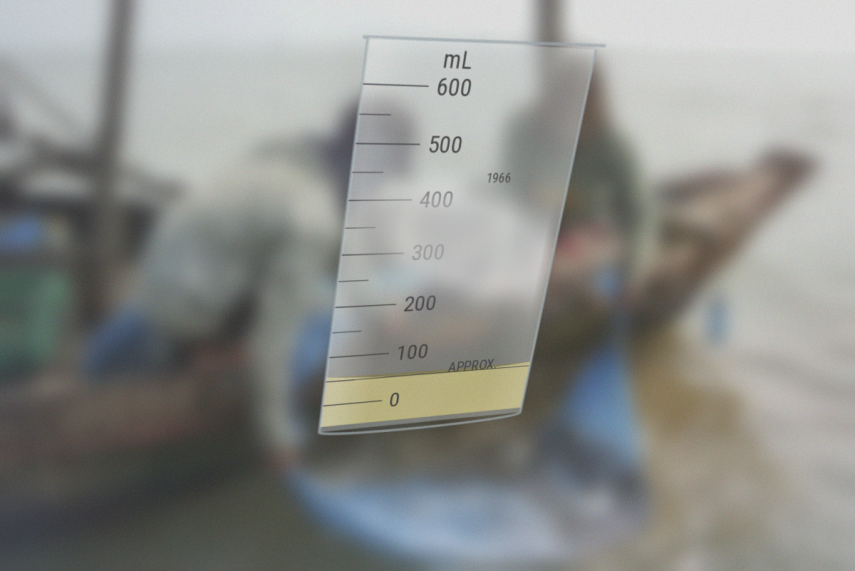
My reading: 50,mL
